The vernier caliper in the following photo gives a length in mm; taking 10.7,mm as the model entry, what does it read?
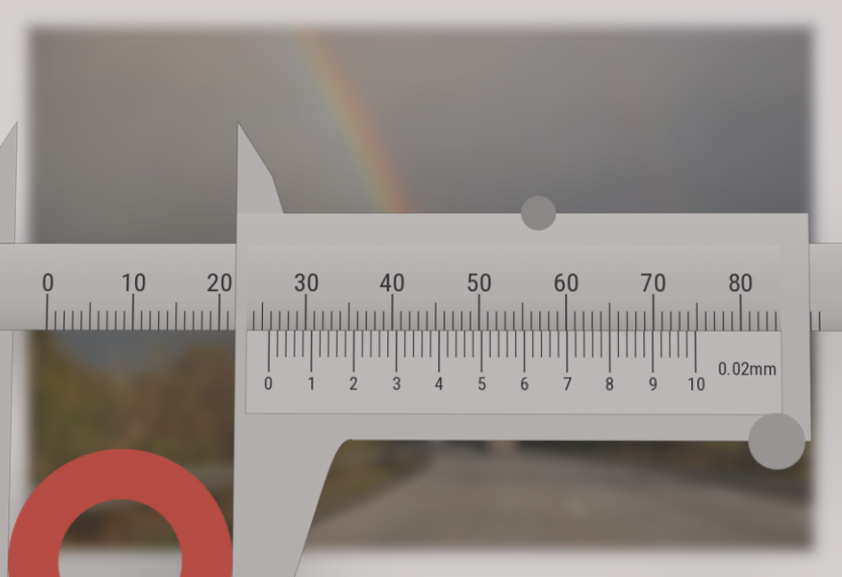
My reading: 25.8,mm
